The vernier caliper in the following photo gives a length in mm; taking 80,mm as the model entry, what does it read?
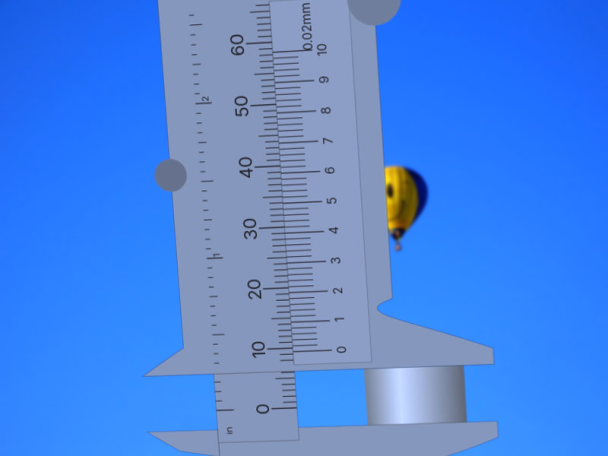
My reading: 9.4,mm
